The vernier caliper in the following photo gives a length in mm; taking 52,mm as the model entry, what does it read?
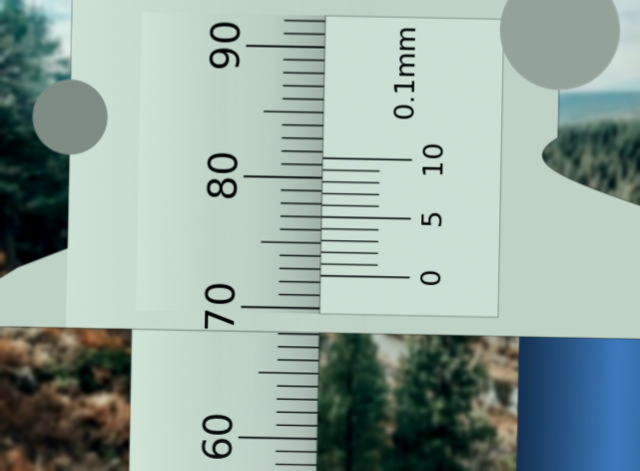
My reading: 72.5,mm
